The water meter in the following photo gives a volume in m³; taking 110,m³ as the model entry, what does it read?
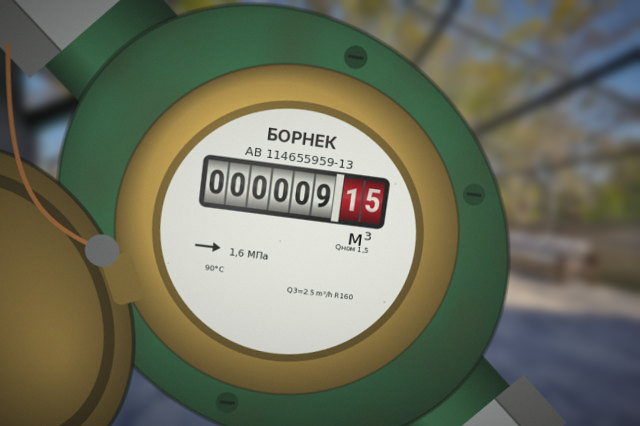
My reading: 9.15,m³
